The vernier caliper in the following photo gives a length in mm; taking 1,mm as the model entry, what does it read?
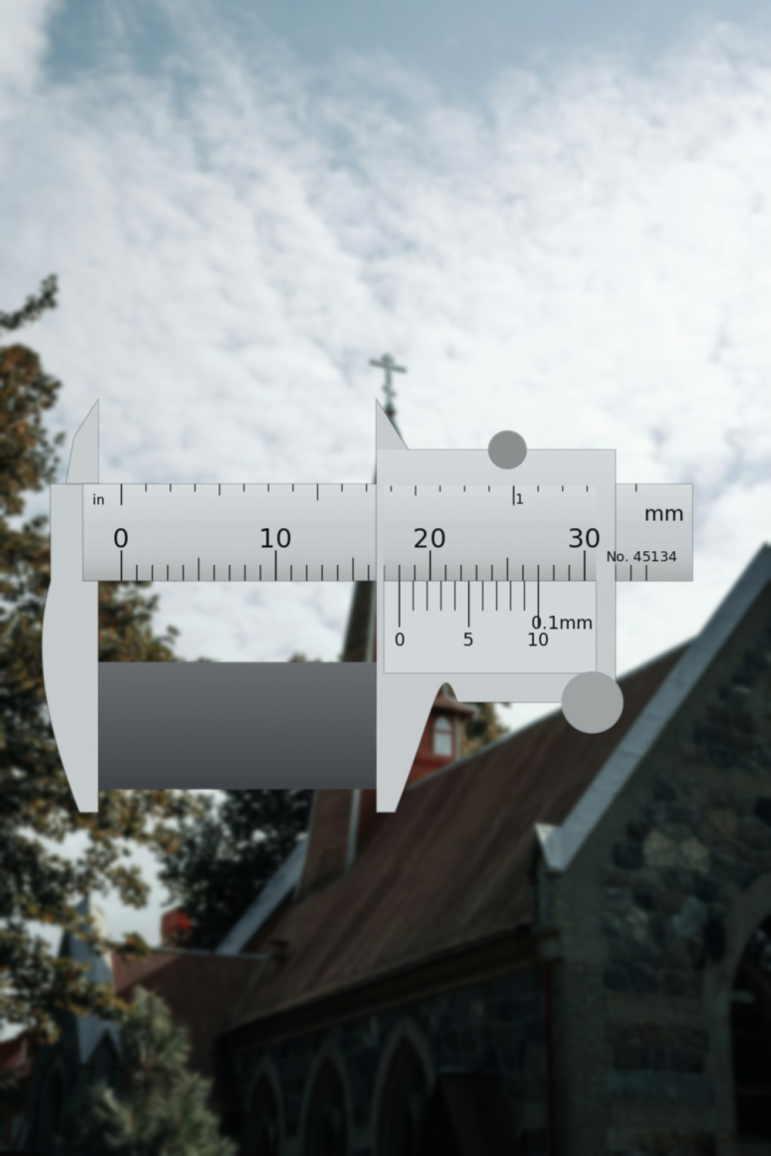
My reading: 18.0,mm
